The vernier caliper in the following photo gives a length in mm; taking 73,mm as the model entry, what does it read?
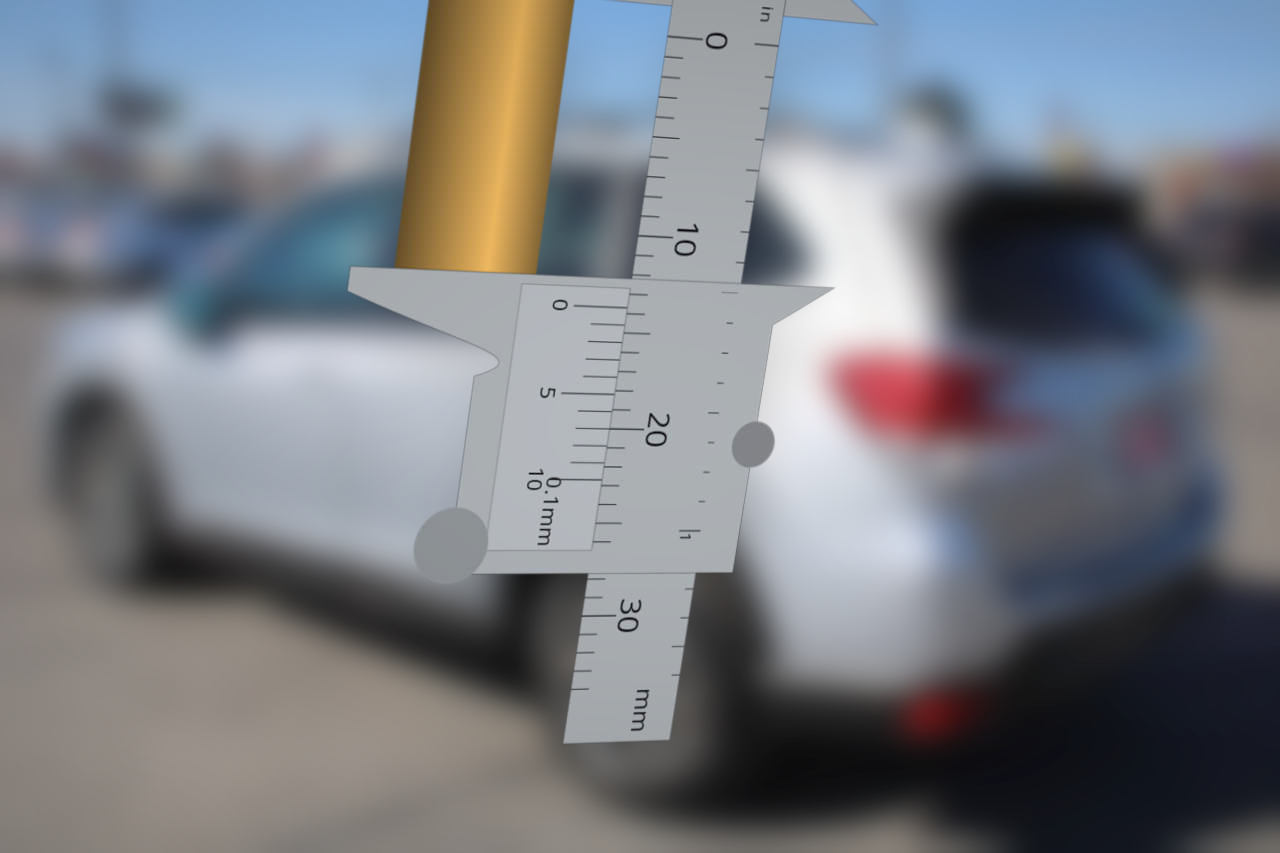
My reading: 13.7,mm
